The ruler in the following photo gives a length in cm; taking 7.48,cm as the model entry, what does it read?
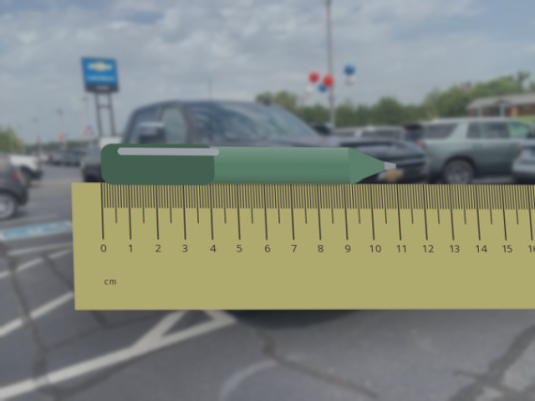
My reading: 11,cm
